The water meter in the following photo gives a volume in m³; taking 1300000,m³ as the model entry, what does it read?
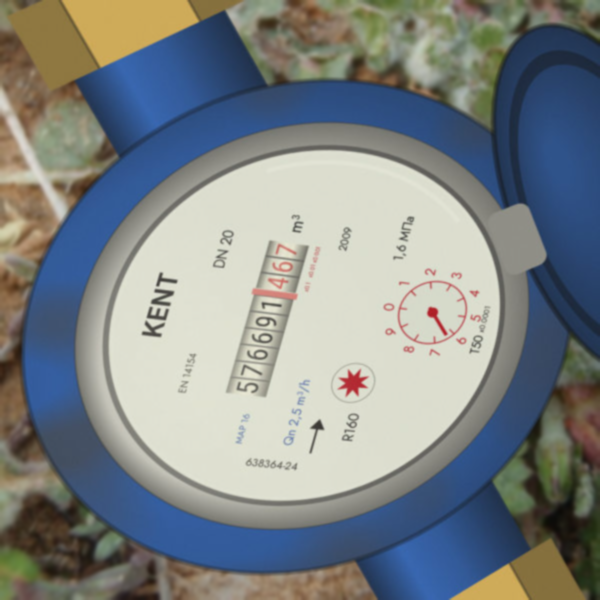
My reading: 576691.4676,m³
